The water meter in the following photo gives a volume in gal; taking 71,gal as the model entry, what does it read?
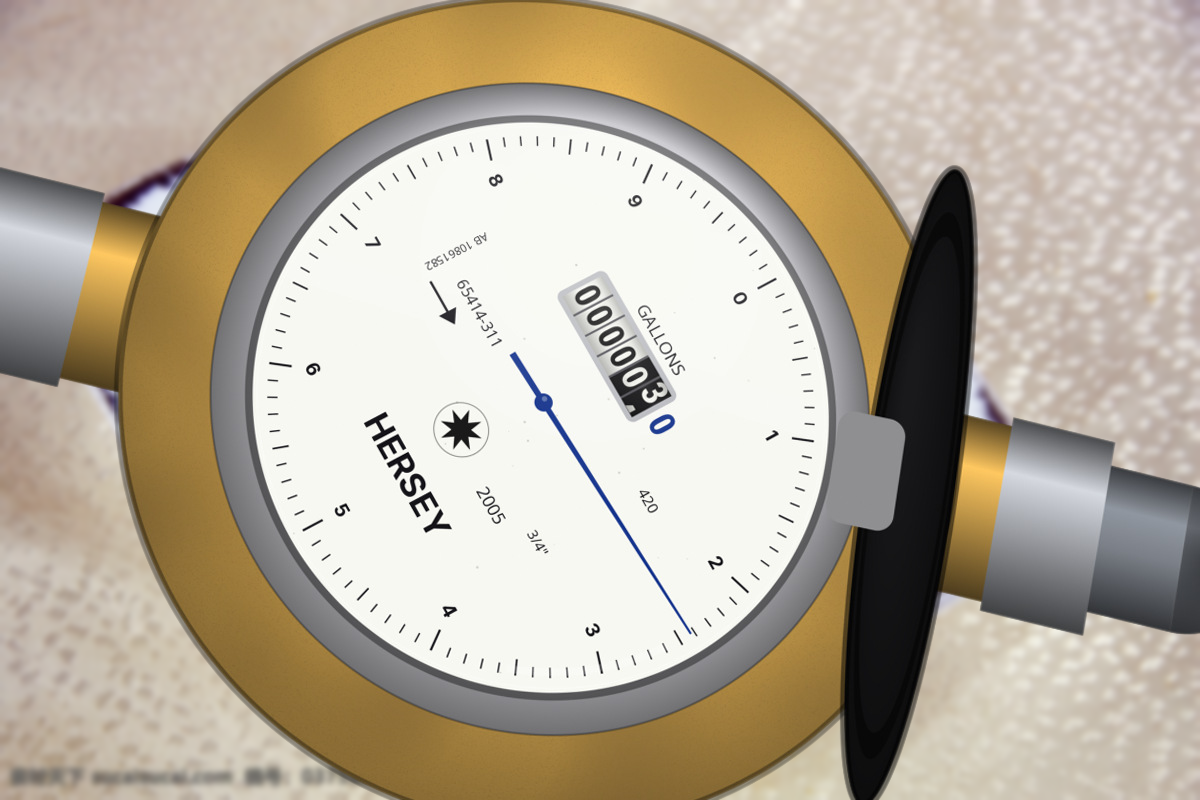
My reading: 32.4,gal
